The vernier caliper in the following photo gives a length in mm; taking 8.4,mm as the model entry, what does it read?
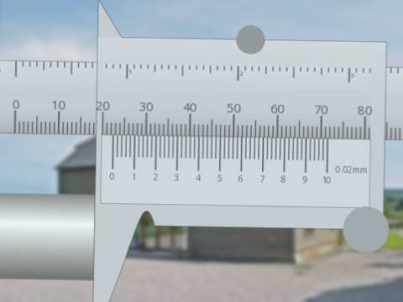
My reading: 22.5,mm
